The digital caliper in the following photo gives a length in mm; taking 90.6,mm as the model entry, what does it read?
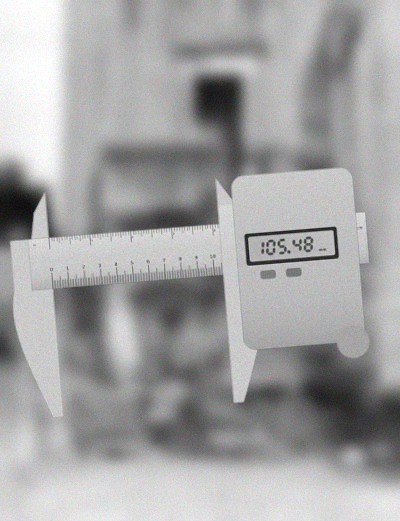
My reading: 105.48,mm
